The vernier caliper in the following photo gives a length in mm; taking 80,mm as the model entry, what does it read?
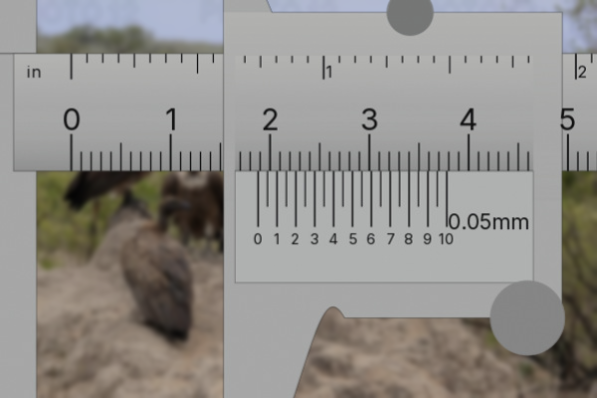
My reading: 18.8,mm
